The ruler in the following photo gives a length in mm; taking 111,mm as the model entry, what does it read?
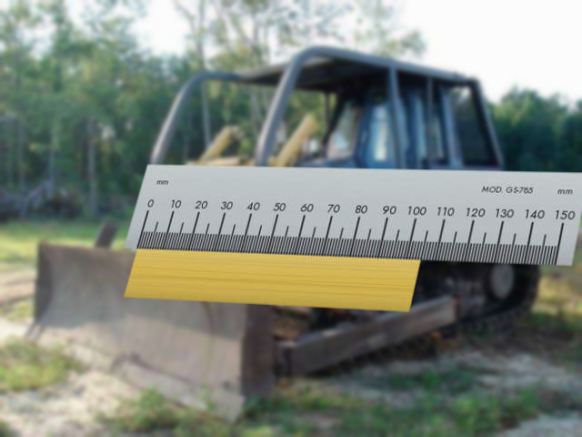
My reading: 105,mm
